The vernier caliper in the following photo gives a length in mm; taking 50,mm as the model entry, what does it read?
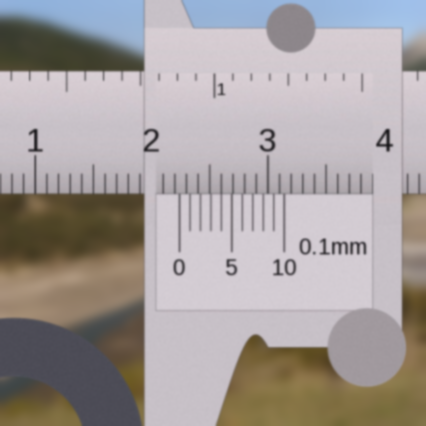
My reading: 22.4,mm
